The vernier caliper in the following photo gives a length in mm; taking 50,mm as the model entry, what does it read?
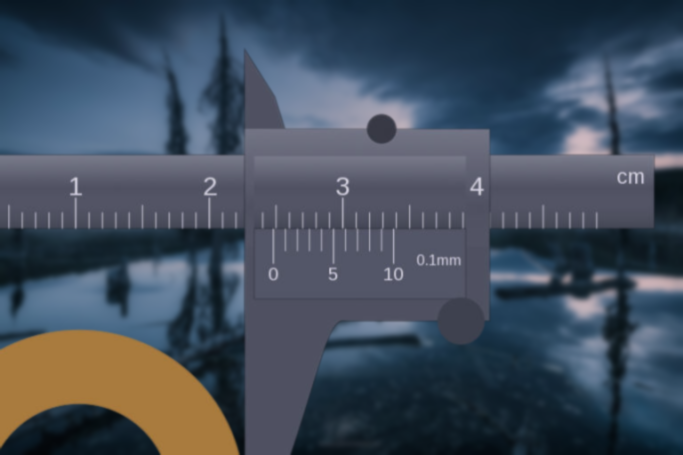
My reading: 24.8,mm
